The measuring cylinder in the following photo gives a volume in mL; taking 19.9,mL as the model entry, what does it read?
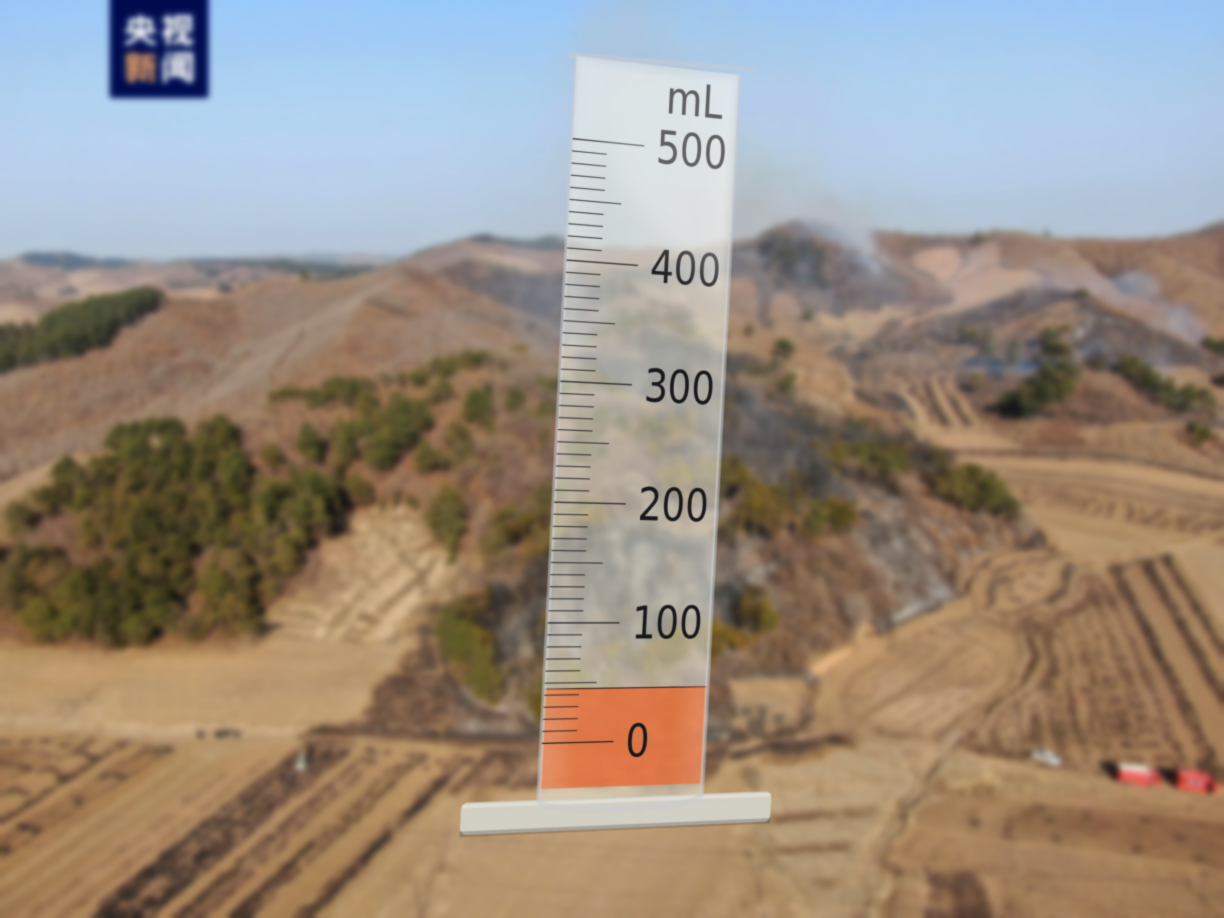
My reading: 45,mL
